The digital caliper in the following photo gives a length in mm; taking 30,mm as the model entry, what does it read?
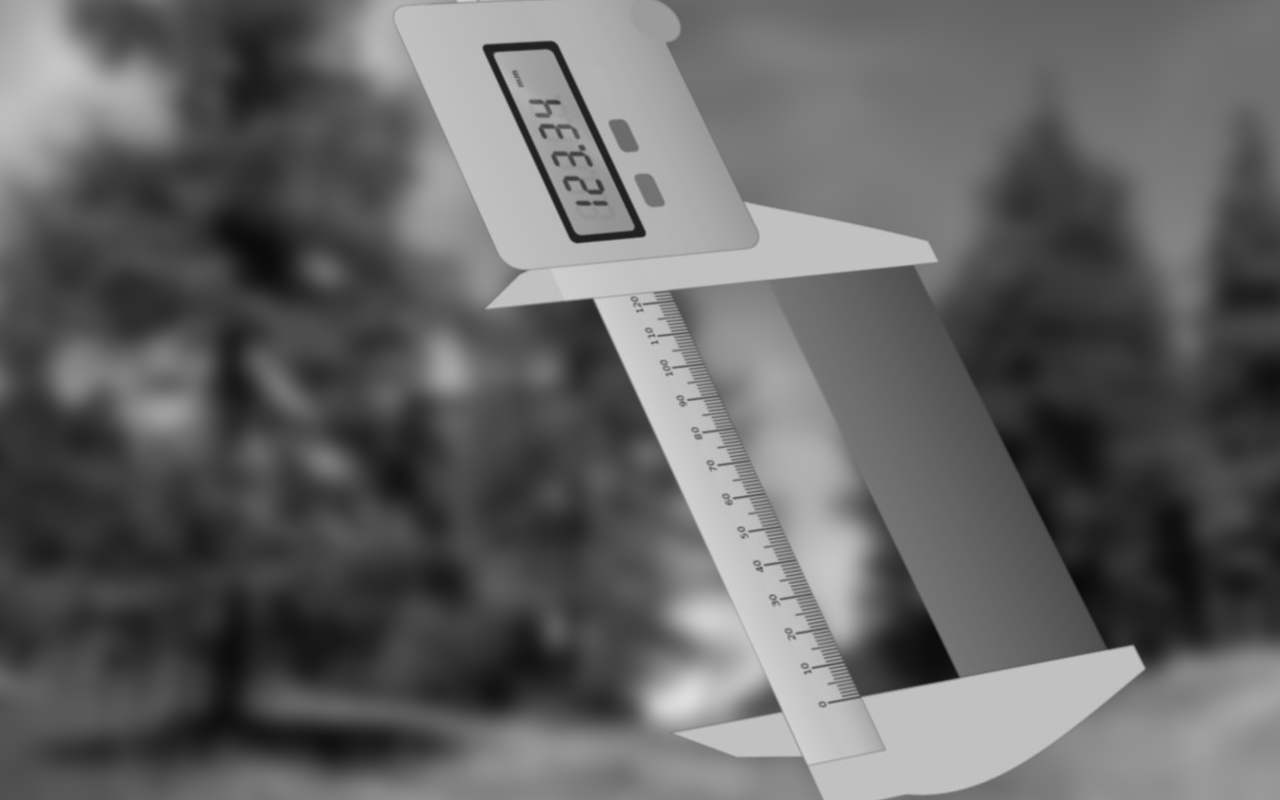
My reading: 123.34,mm
